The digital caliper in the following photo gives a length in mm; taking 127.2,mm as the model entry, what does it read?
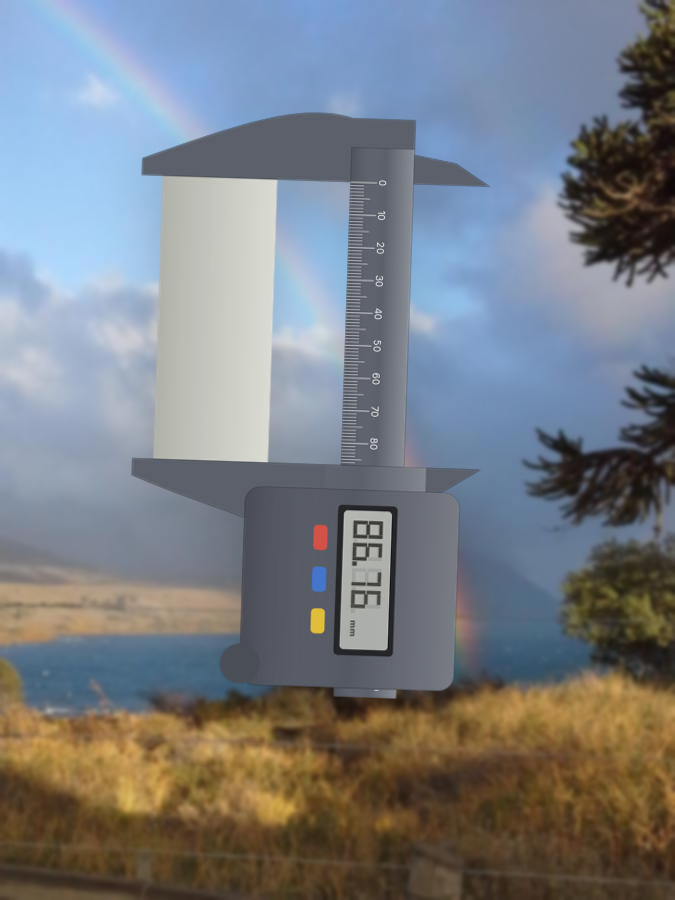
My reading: 86.76,mm
